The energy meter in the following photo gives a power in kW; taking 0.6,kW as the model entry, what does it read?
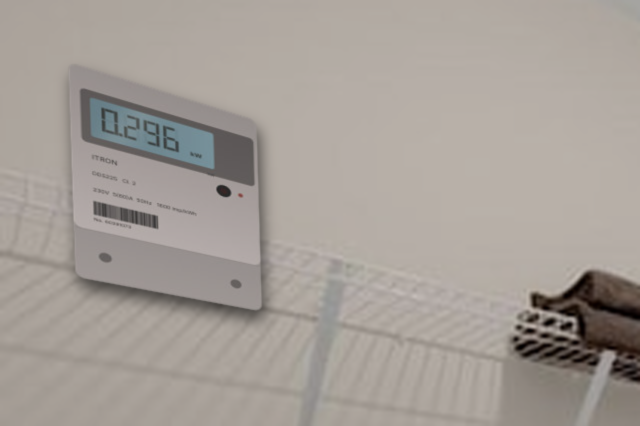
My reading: 0.296,kW
